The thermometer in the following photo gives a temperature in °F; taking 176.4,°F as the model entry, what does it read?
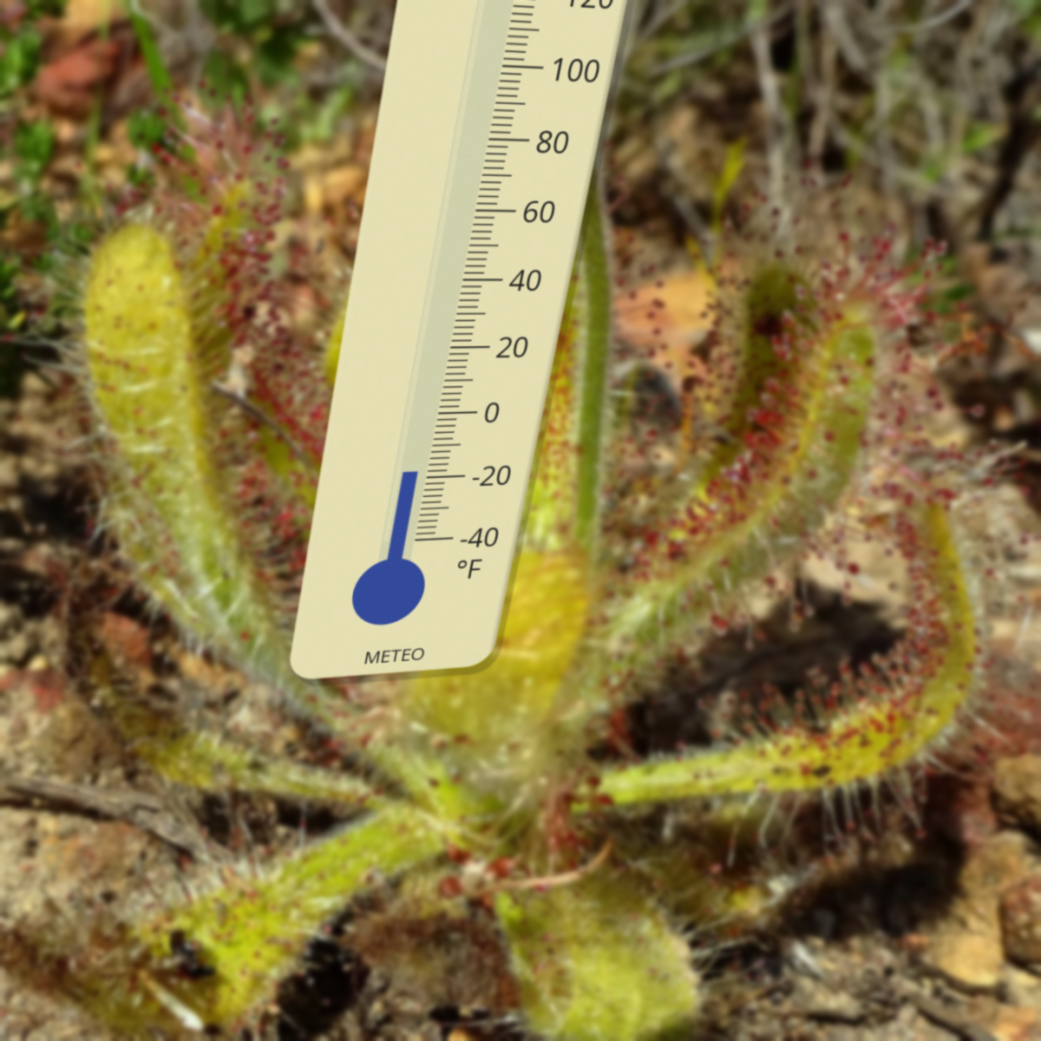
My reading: -18,°F
